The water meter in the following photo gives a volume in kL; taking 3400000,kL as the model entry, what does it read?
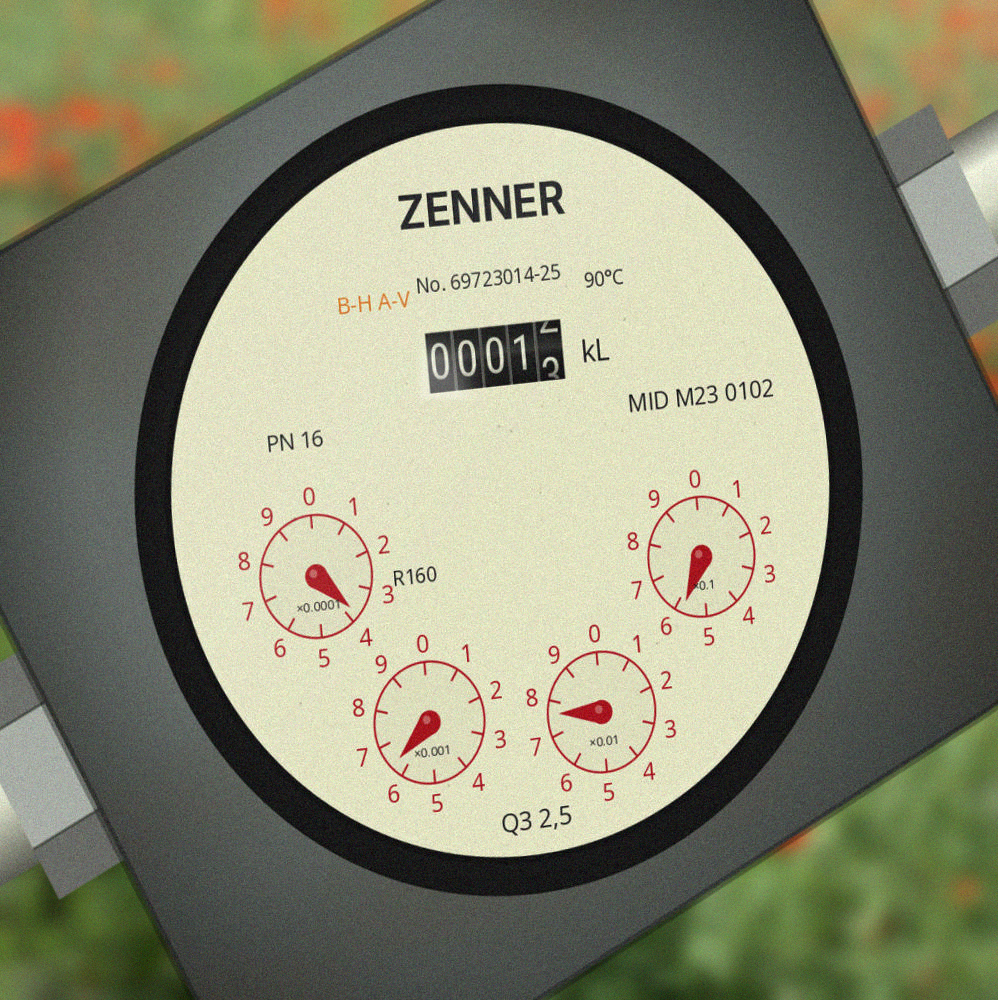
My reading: 12.5763,kL
